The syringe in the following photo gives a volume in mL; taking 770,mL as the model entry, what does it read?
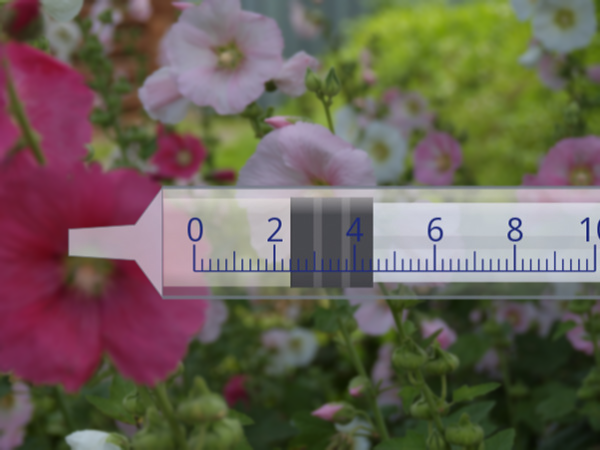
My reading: 2.4,mL
